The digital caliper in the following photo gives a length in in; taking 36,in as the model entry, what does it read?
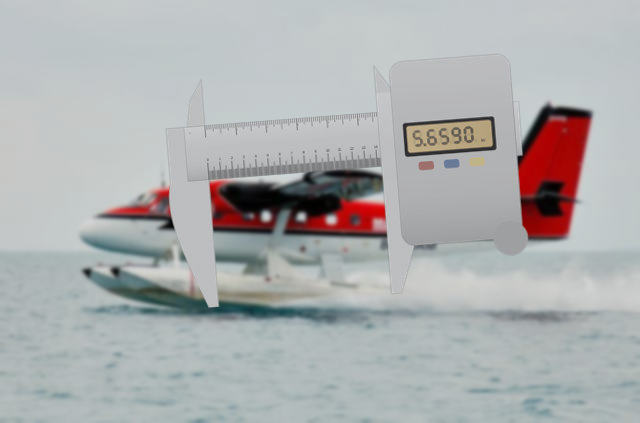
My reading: 5.6590,in
